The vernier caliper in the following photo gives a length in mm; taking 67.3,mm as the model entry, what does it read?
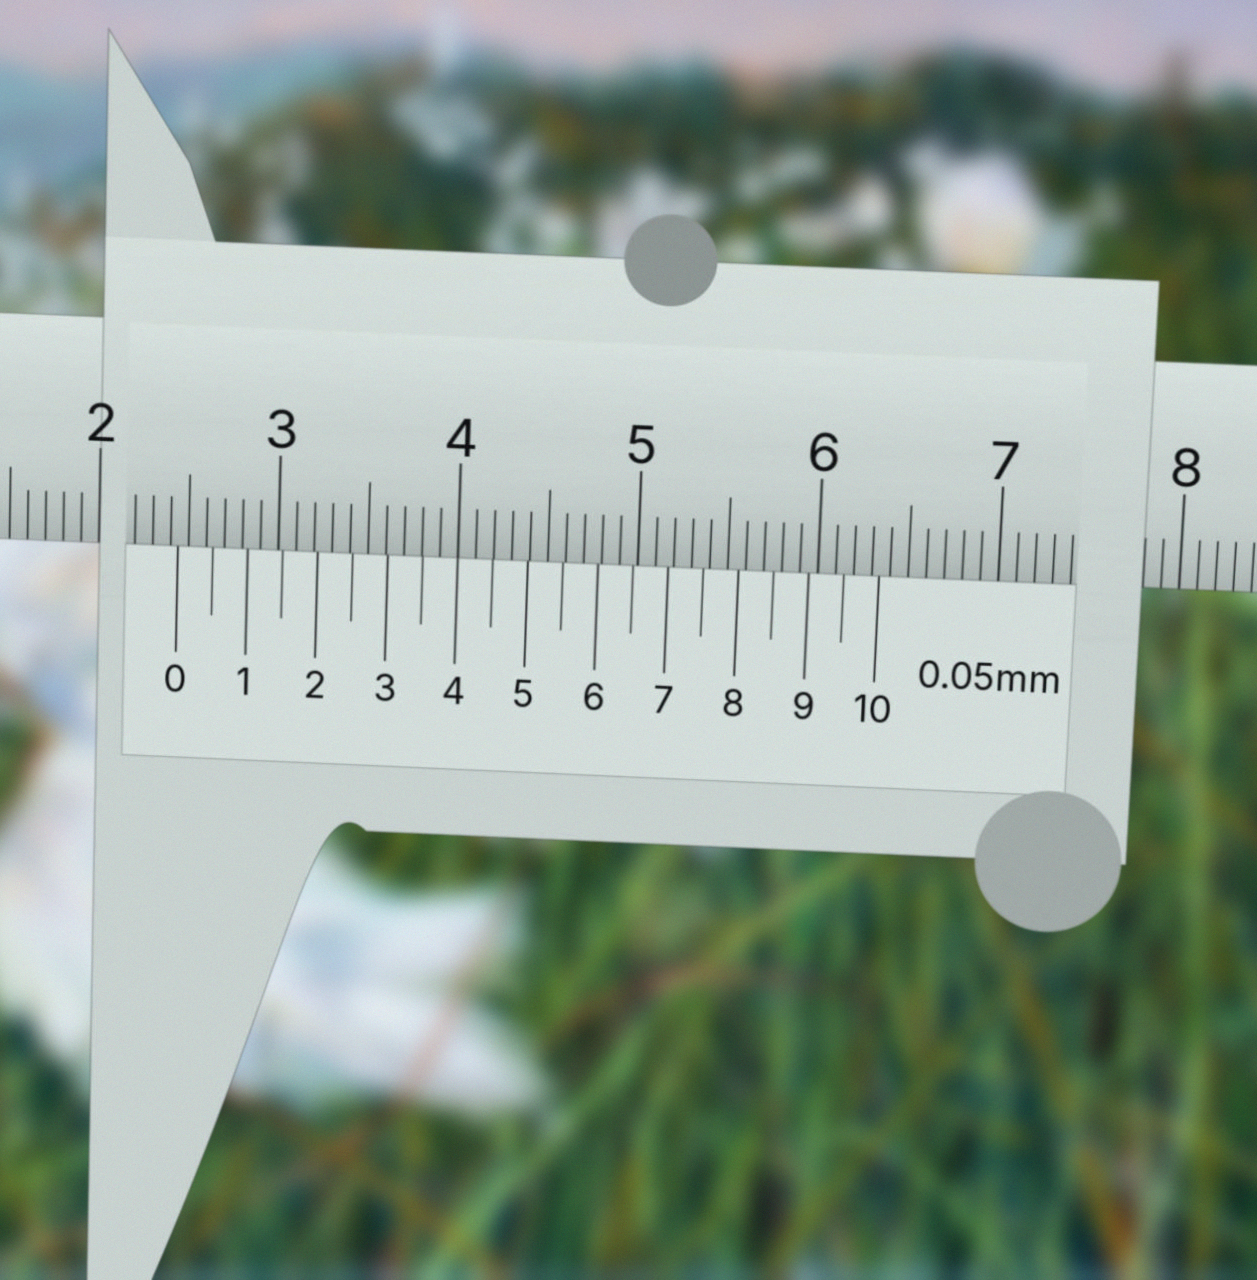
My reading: 24.4,mm
